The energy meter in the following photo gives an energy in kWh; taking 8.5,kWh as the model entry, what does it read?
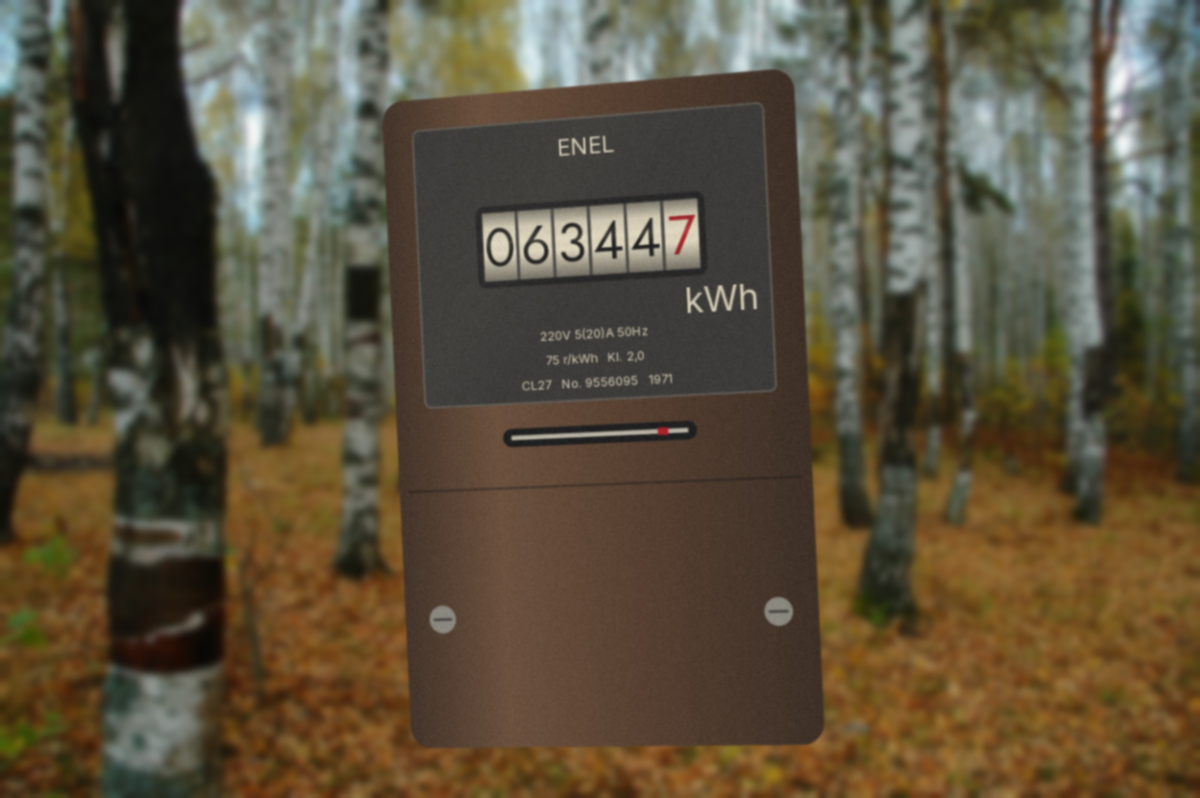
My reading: 6344.7,kWh
